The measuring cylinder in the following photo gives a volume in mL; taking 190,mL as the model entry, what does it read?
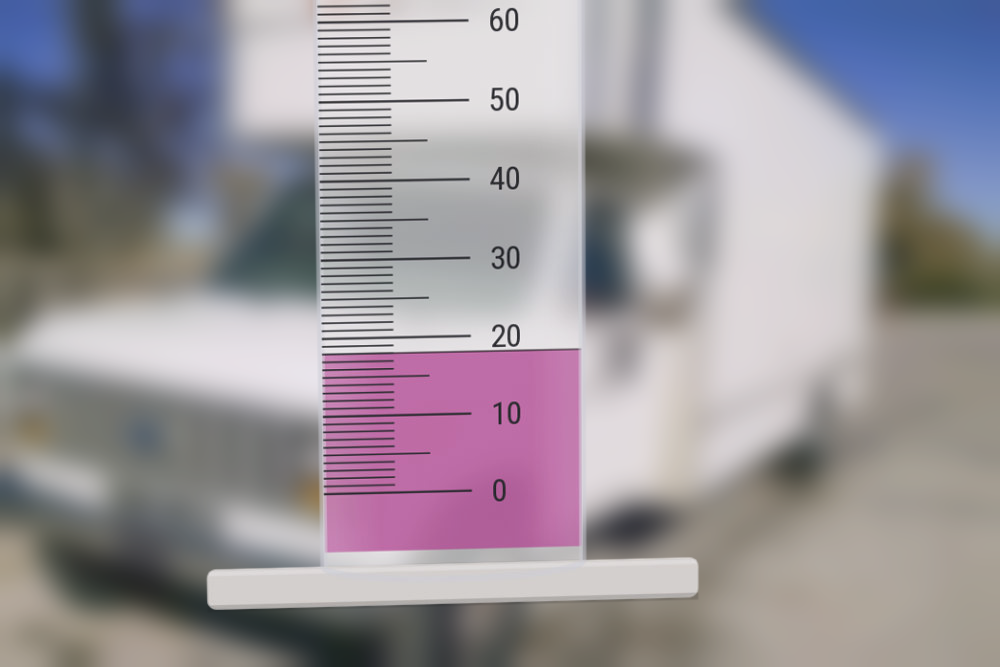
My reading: 18,mL
